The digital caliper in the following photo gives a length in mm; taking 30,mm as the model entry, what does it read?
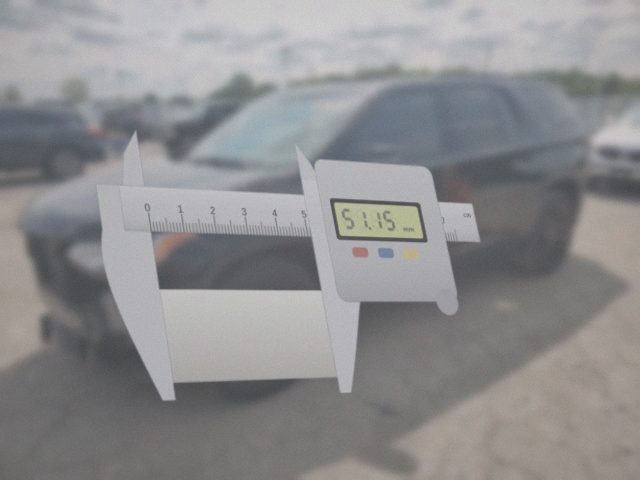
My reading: 51.15,mm
